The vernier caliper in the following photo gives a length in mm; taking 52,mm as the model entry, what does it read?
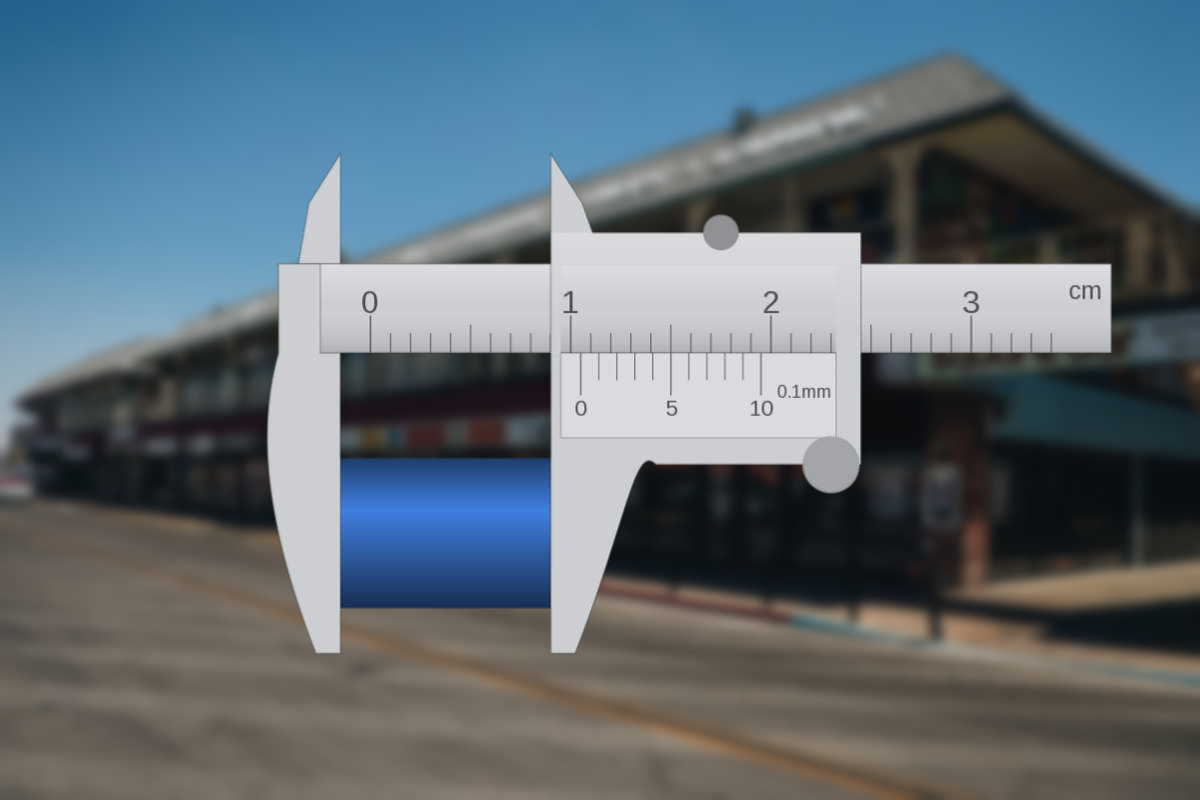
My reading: 10.5,mm
